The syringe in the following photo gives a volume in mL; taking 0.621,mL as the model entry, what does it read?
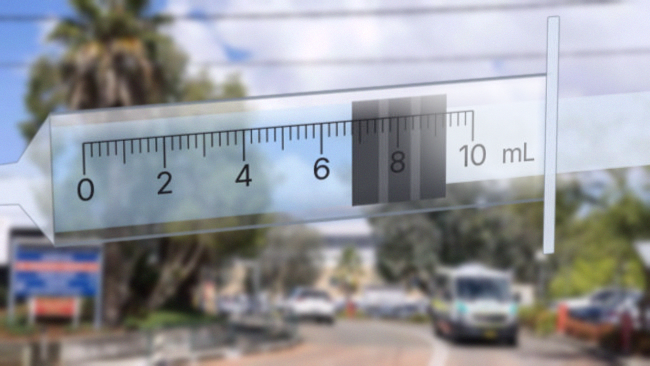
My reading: 6.8,mL
